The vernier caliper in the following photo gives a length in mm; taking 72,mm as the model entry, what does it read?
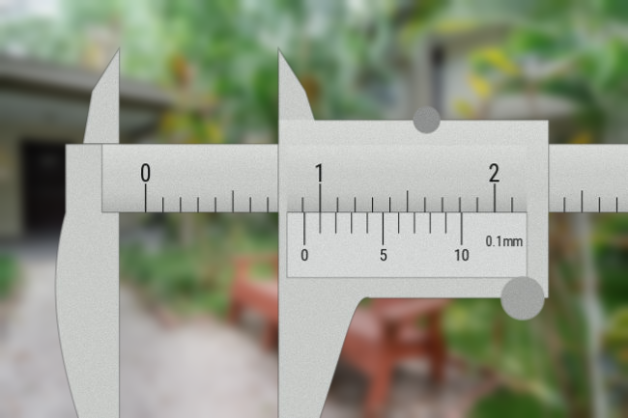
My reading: 9.1,mm
